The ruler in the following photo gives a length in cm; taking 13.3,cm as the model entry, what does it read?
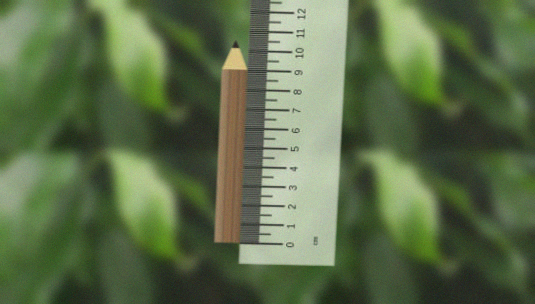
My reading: 10.5,cm
